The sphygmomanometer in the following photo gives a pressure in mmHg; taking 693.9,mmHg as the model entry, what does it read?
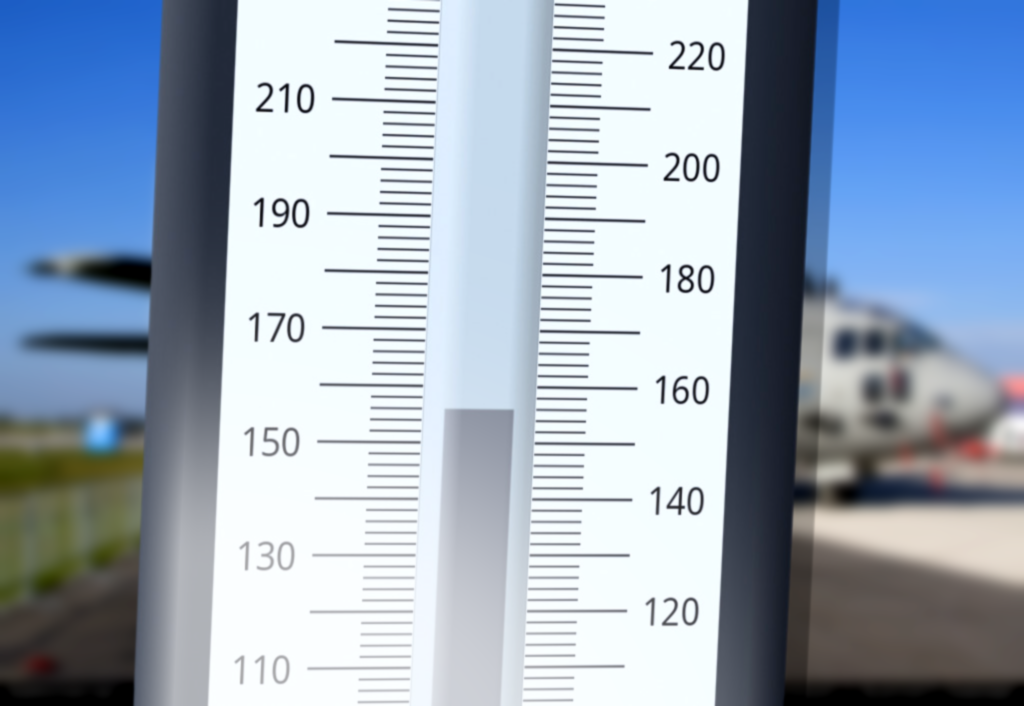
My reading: 156,mmHg
